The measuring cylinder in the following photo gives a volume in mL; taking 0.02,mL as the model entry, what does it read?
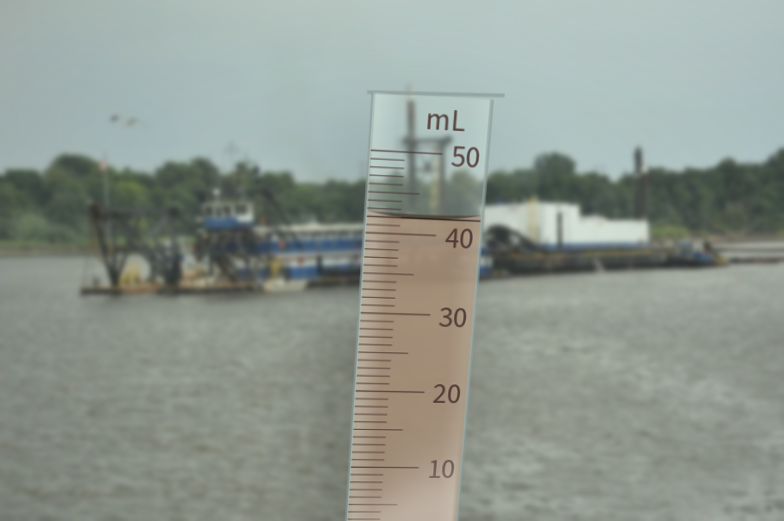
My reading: 42,mL
